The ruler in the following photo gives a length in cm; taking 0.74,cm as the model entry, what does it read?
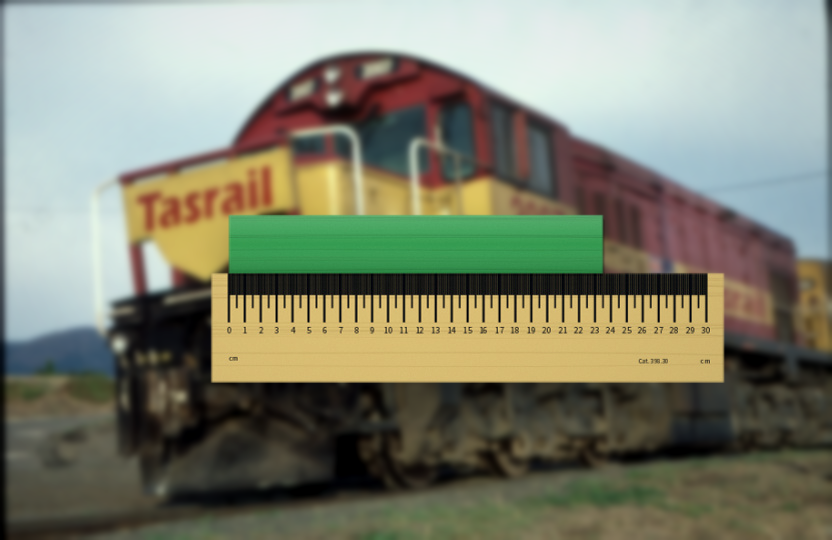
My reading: 23.5,cm
